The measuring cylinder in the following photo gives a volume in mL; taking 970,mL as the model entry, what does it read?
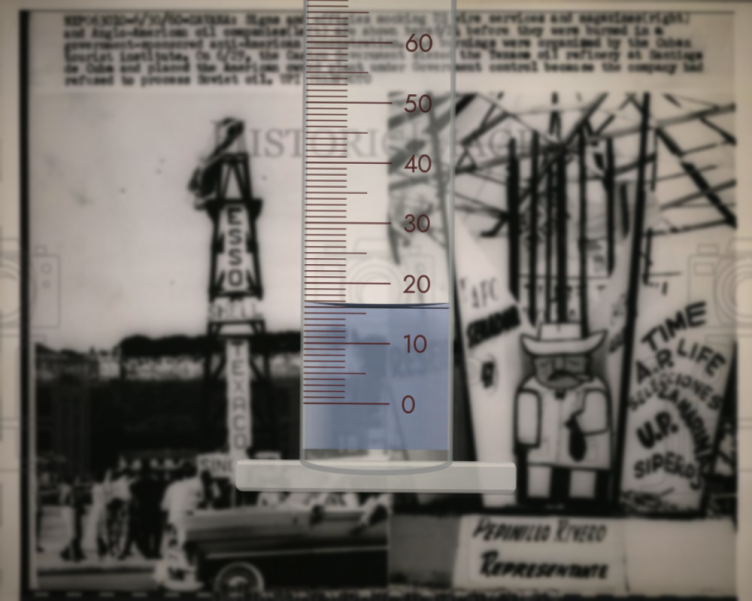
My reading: 16,mL
